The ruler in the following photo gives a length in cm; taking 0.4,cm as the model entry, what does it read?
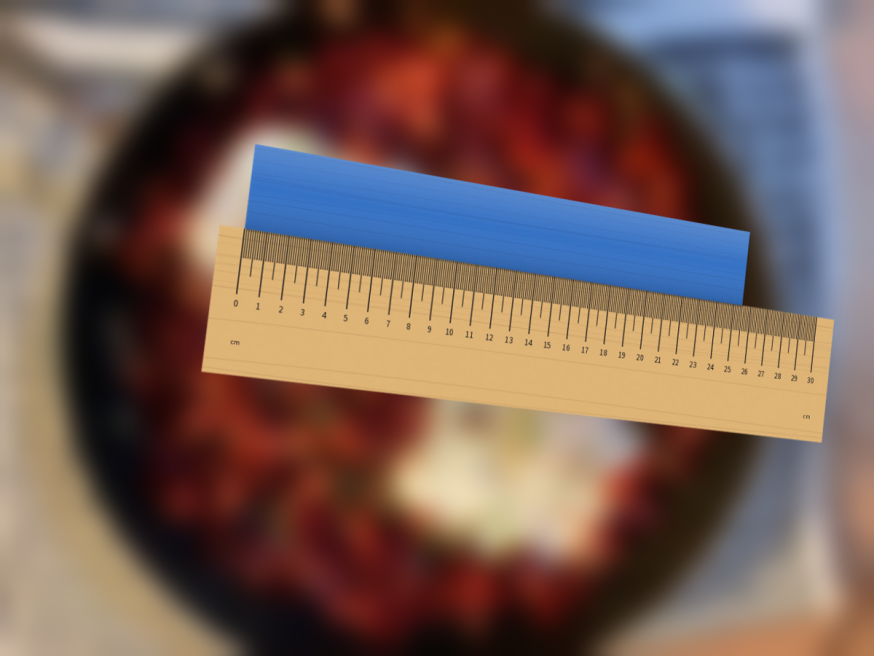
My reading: 25.5,cm
